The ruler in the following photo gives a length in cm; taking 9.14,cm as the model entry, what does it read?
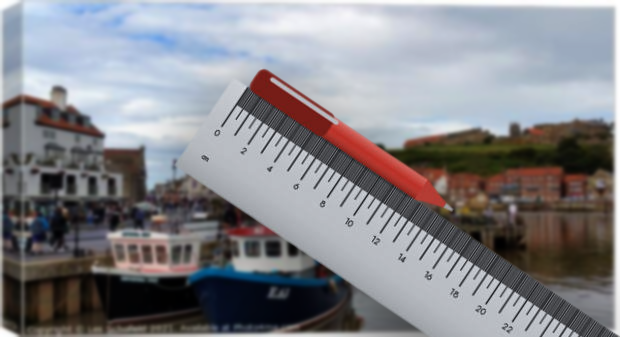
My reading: 15,cm
